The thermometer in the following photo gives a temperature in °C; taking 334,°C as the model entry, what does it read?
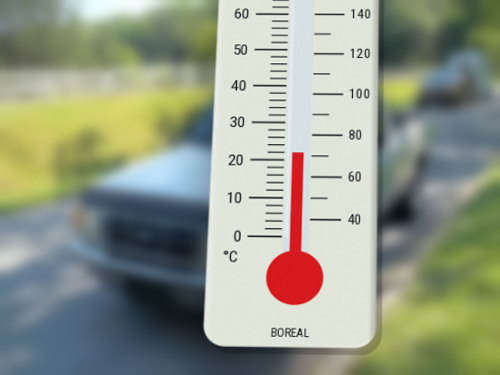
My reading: 22,°C
